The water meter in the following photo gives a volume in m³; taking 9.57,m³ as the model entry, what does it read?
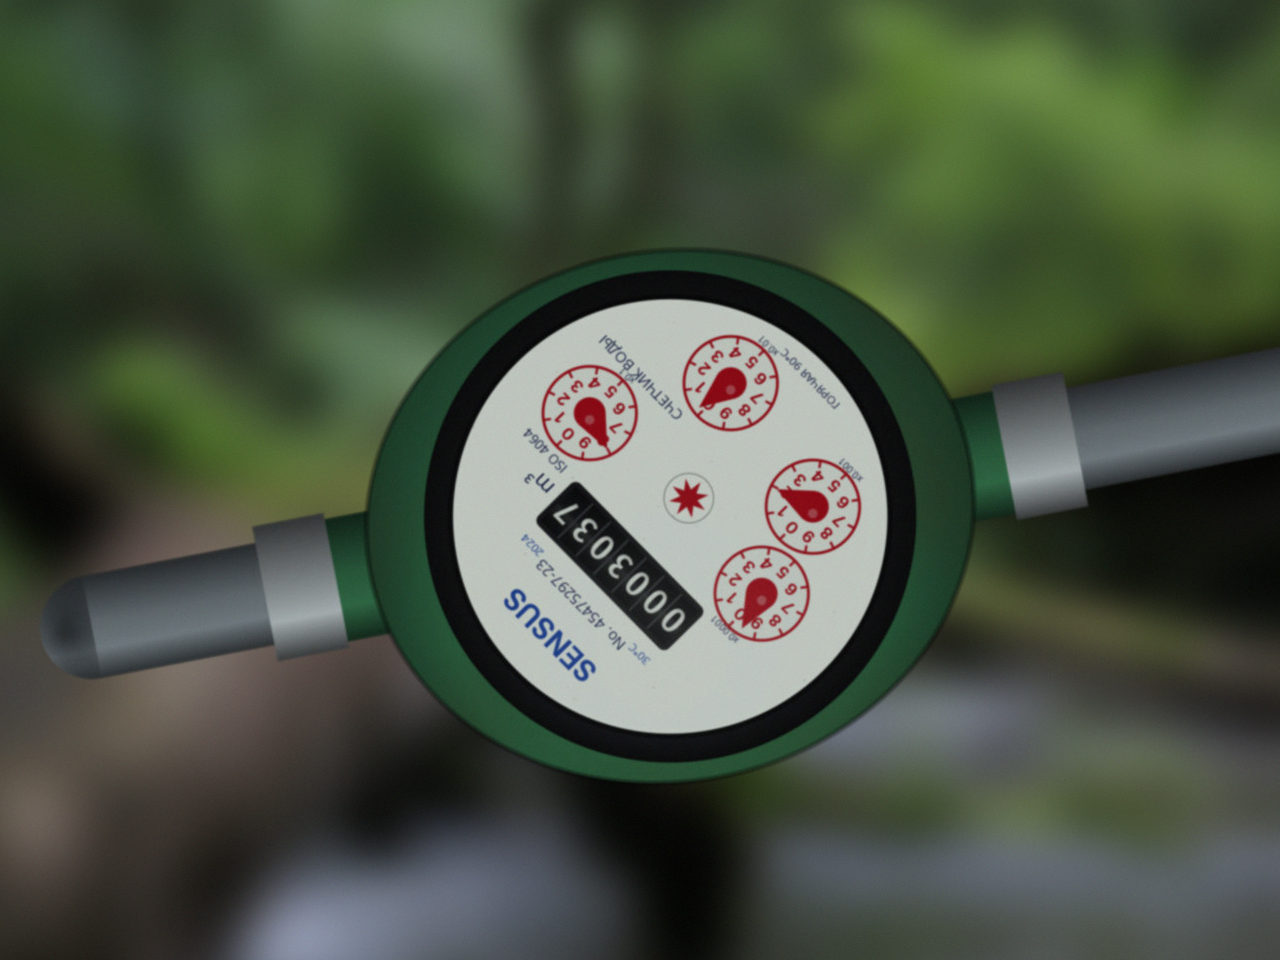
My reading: 3037.8019,m³
